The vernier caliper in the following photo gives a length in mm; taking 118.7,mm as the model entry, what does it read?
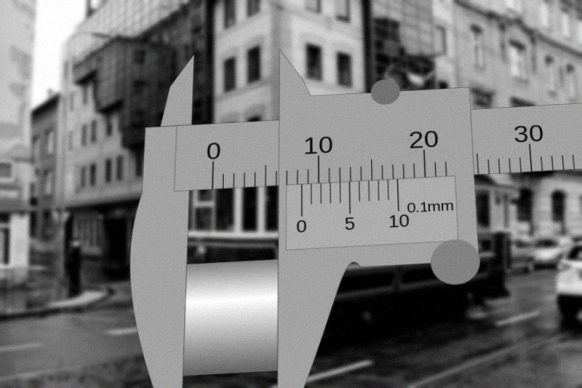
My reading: 8.4,mm
